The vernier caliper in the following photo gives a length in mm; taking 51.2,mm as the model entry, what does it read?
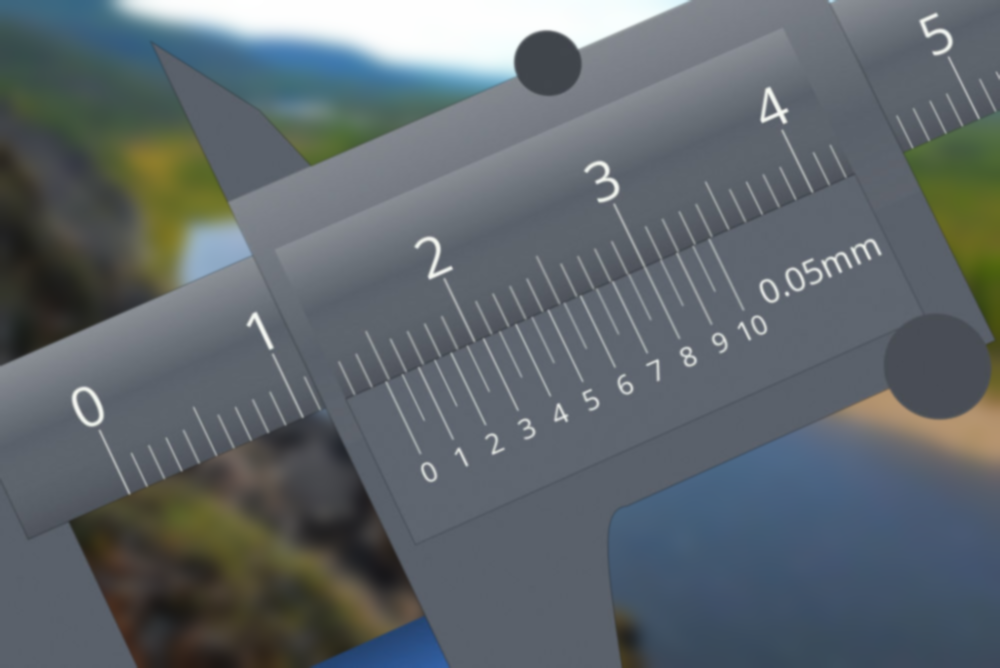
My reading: 14.8,mm
